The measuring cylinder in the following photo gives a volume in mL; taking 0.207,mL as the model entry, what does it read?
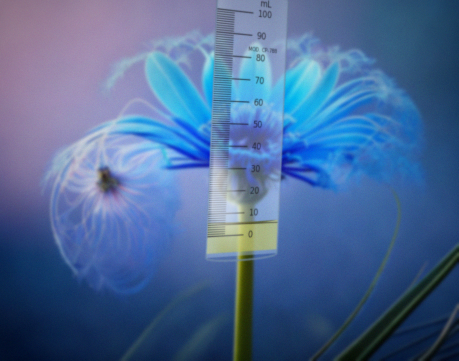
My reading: 5,mL
